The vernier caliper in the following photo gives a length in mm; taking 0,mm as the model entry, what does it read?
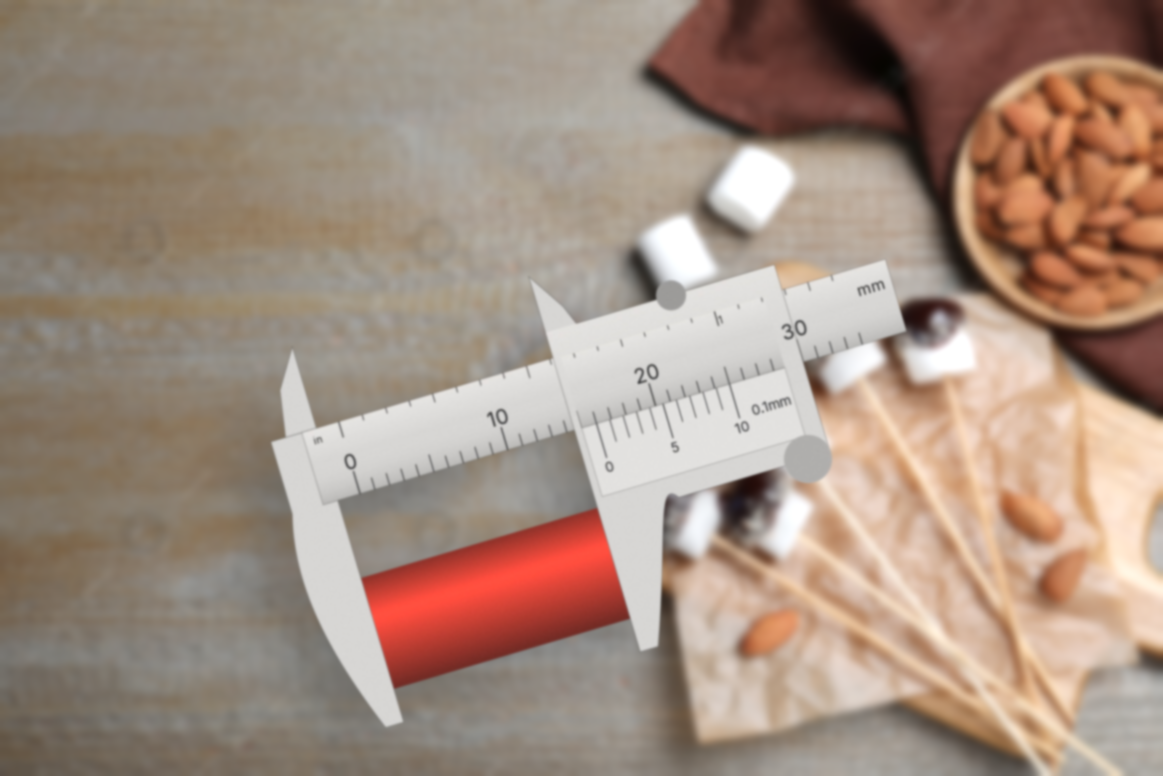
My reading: 16.0,mm
